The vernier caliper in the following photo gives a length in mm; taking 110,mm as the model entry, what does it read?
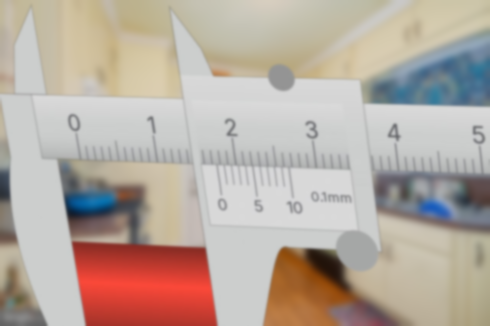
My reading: 17.6,mm
